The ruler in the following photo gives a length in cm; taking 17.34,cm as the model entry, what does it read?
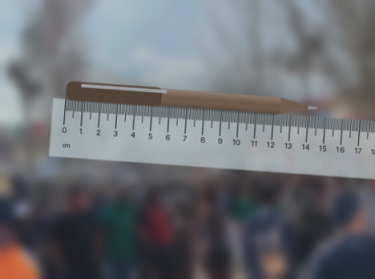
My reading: 14.5,cm
